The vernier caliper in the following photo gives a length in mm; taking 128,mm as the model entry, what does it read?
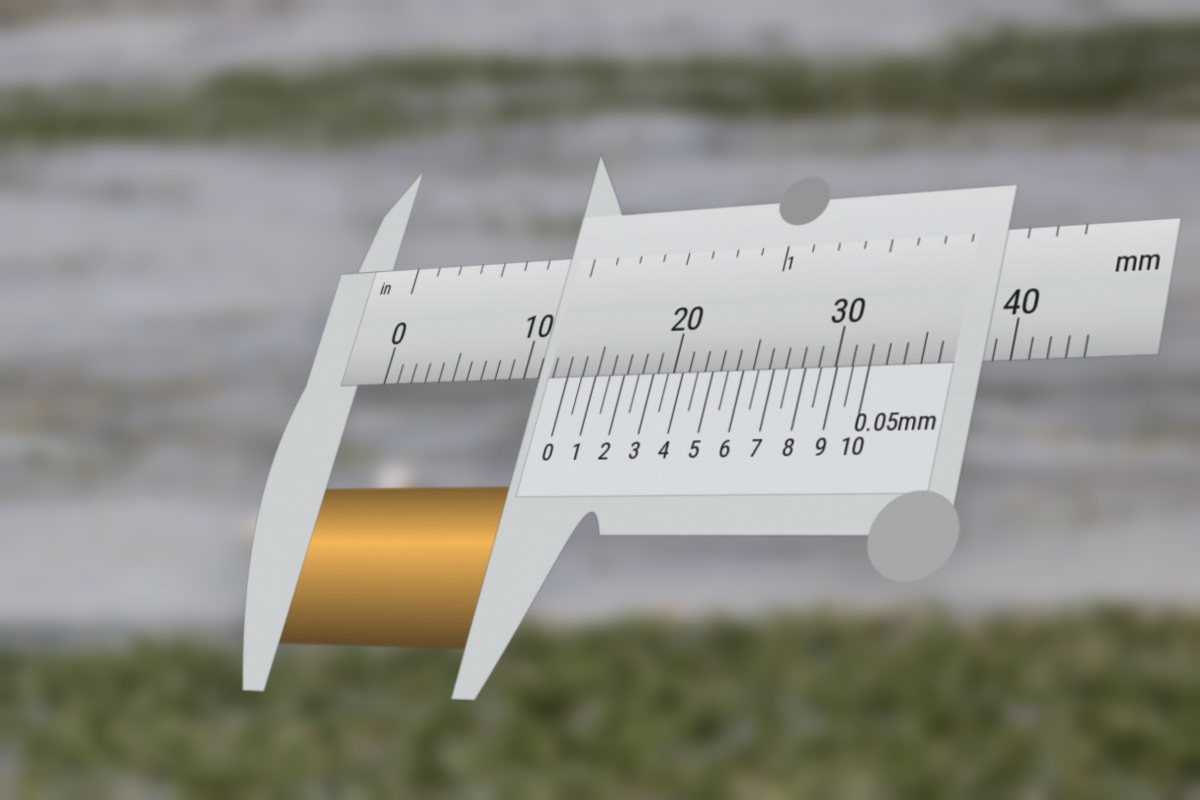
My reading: 13.0,mm
